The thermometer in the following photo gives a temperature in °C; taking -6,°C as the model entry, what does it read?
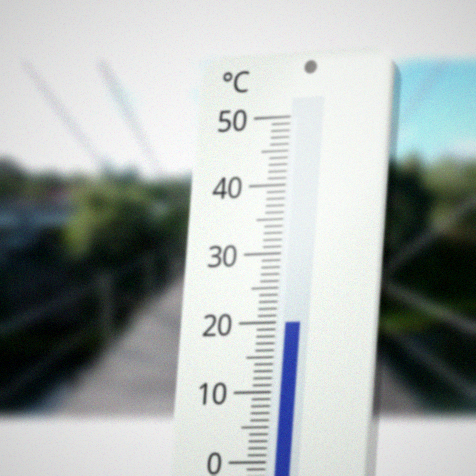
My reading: 20,°C
